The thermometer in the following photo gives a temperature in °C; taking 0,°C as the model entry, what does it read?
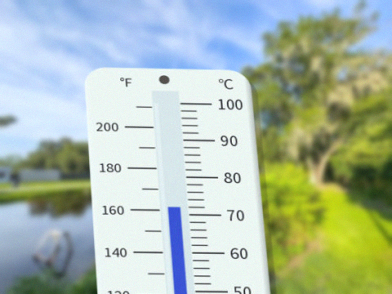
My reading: 72,°C
